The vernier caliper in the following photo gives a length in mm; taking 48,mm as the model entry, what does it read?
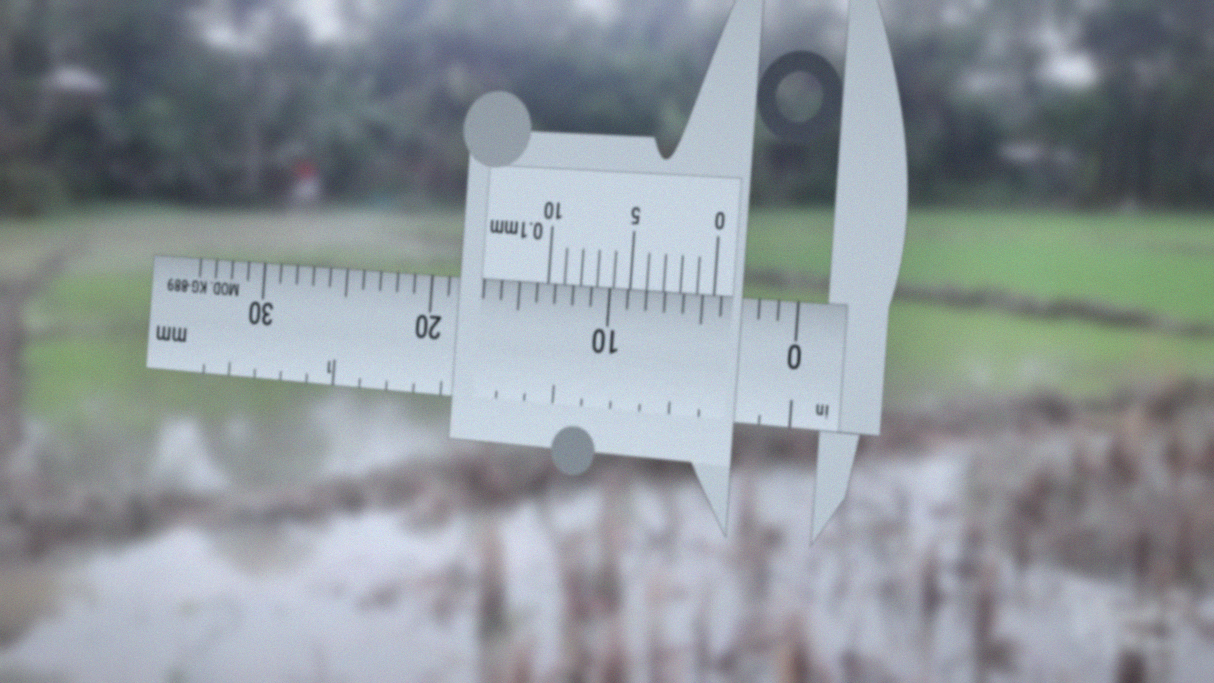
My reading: 4.4,mm
